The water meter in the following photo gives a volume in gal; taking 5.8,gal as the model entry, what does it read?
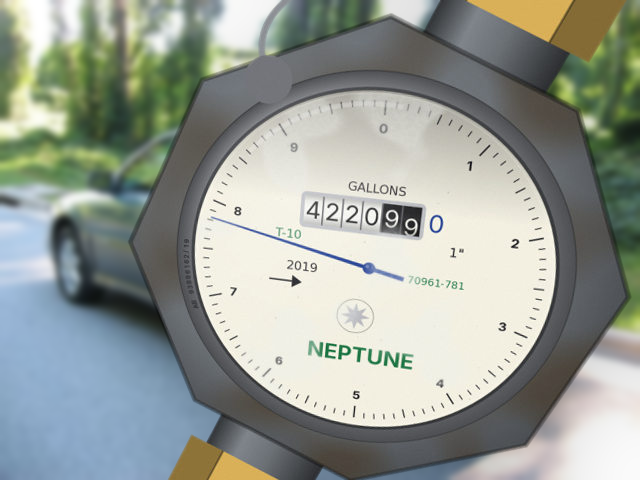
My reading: 4220987.8,gal
